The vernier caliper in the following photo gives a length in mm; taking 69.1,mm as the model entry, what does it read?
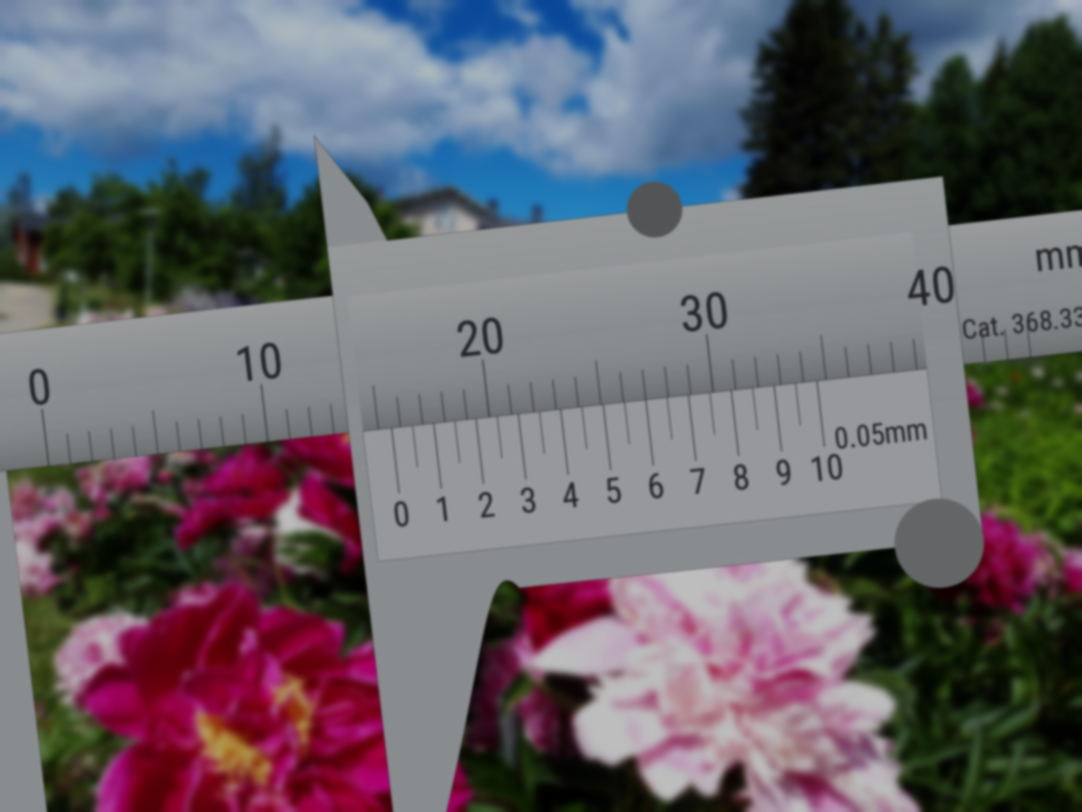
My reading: 15.6,mm
